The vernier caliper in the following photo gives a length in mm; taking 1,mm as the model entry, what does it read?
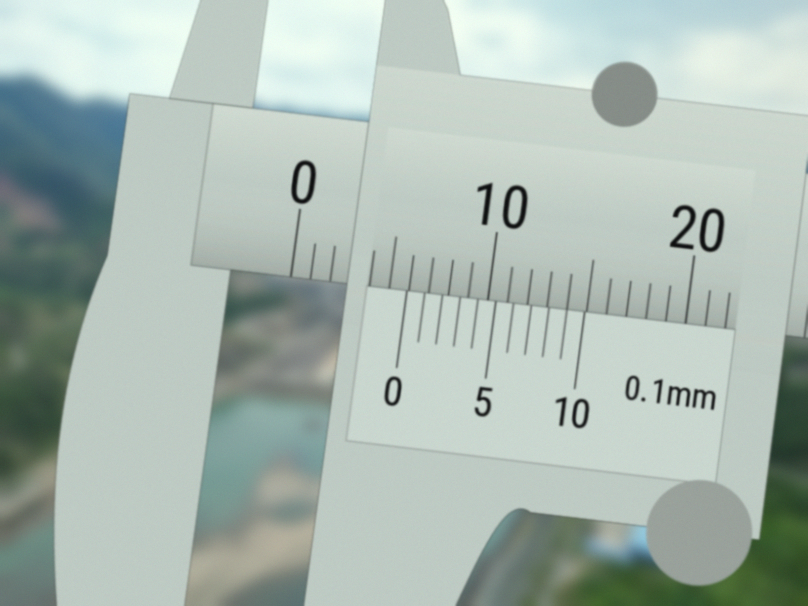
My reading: 5.9,mm
